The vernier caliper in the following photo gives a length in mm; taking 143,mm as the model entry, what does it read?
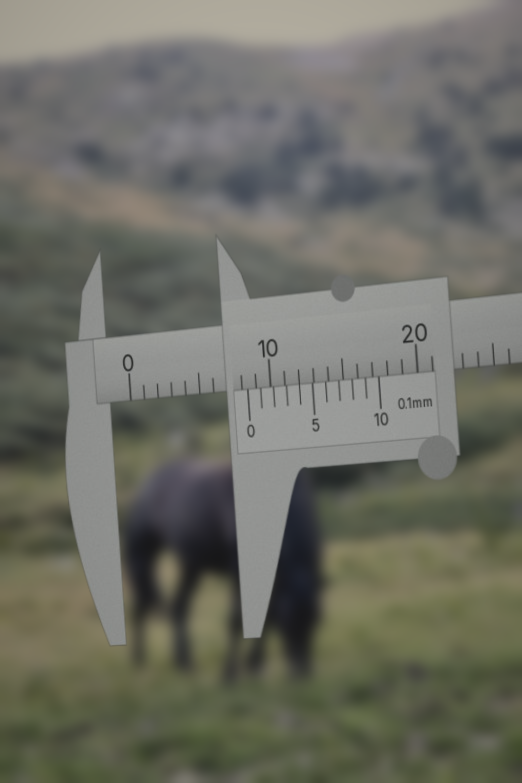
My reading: 8.4,mm
